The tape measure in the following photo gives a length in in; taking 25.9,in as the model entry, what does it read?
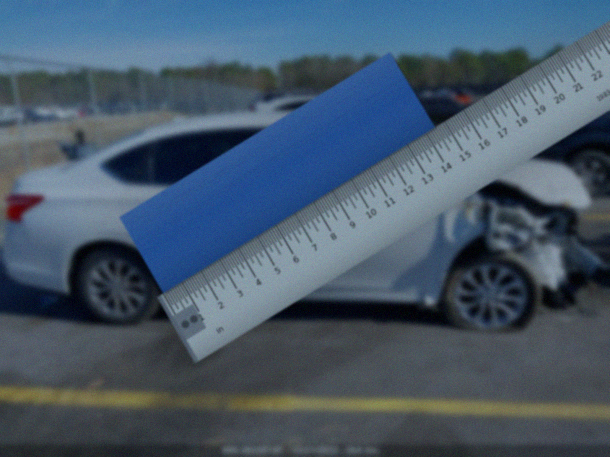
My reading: 14.5,in
